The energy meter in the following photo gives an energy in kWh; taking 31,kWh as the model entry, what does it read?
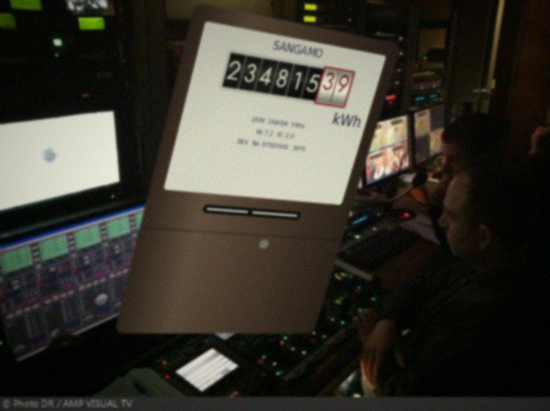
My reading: 234815.39,kWh
